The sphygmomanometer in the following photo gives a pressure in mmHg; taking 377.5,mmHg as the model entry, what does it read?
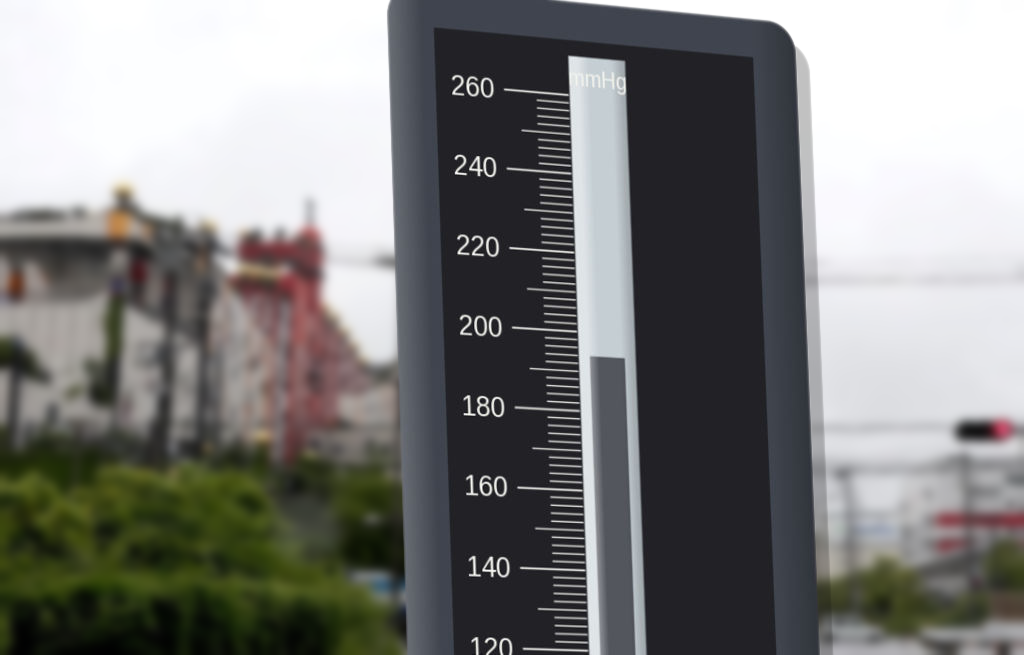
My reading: 194,mmHg
